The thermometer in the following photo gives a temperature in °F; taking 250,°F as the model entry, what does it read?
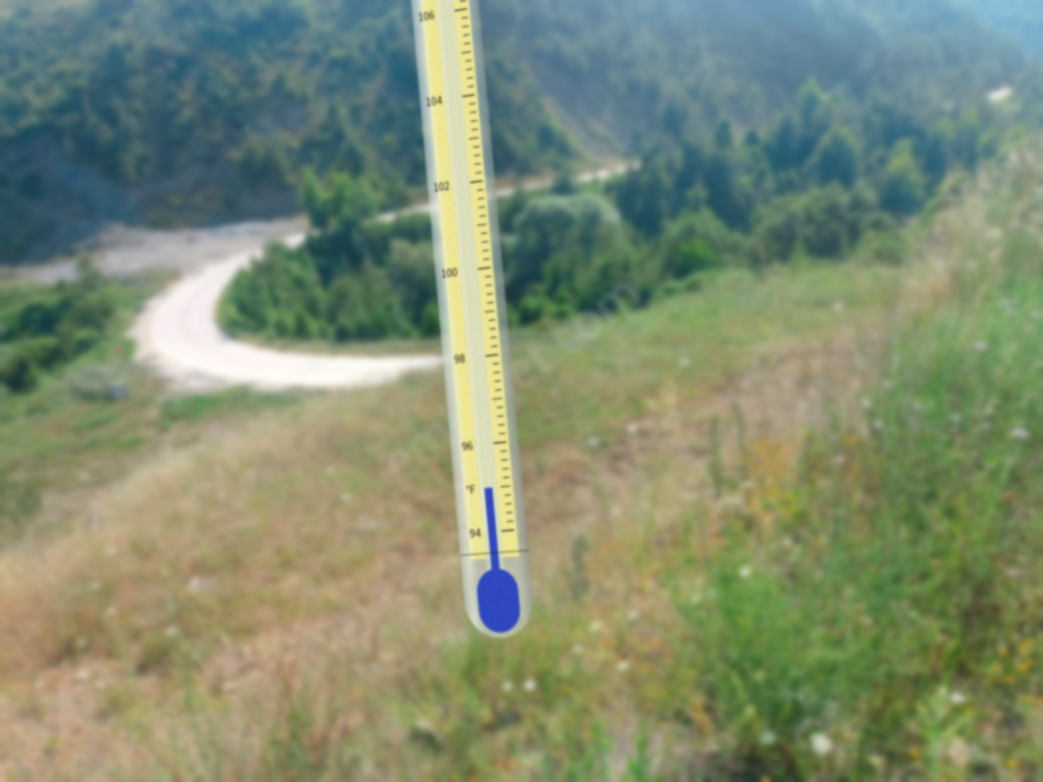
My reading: 95,°F
